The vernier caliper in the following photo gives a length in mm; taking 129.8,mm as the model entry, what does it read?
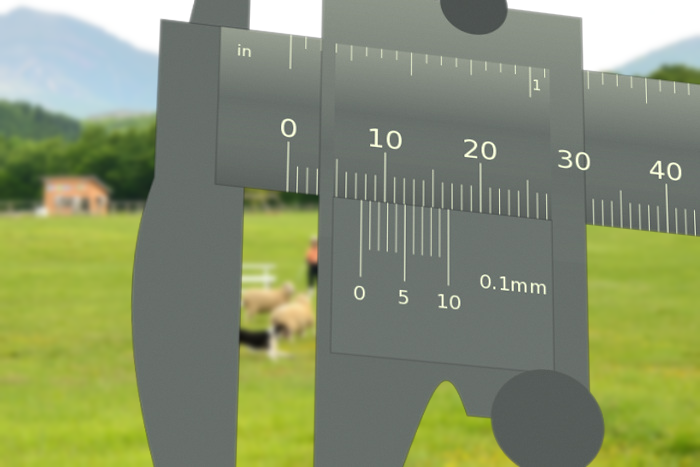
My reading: 7.6,mm
